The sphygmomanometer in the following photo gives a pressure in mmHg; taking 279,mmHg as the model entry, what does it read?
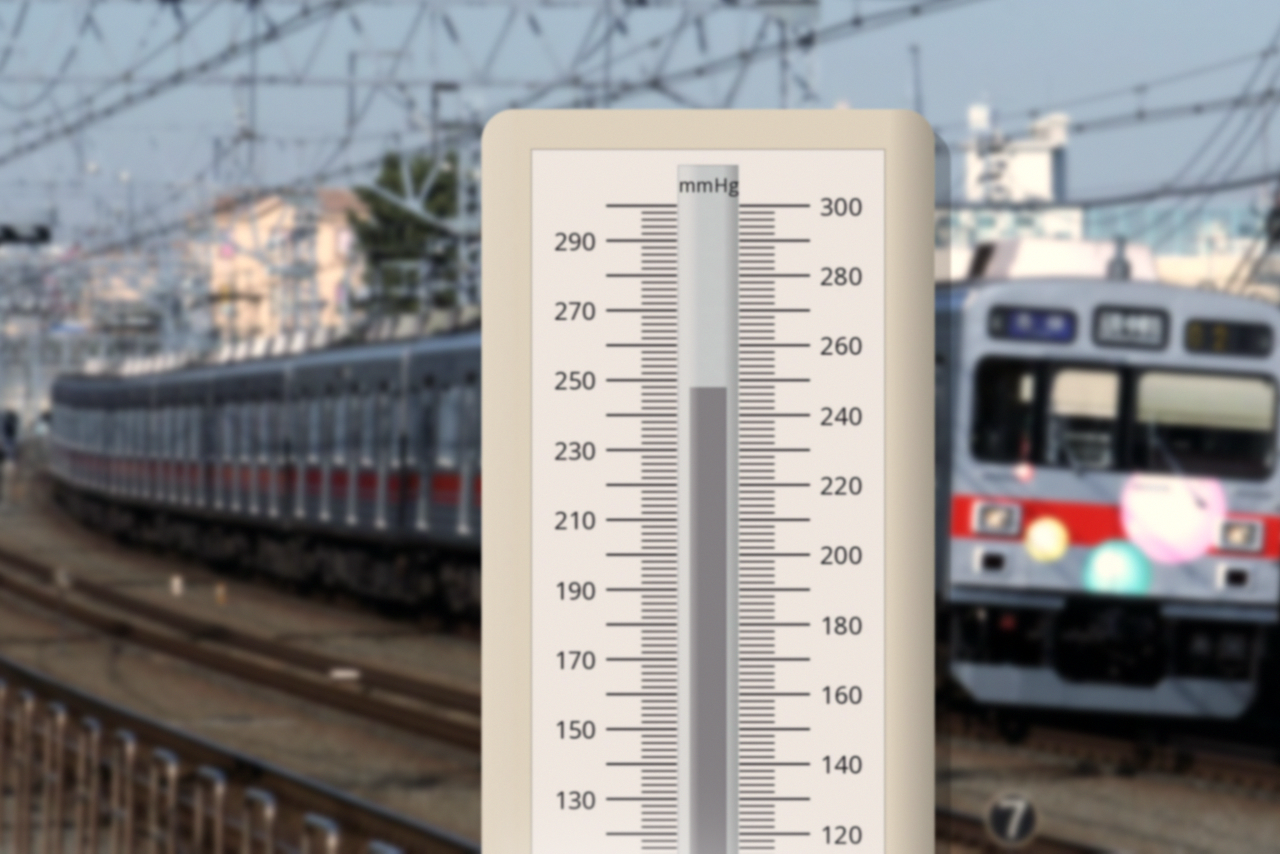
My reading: 248,mmHg
